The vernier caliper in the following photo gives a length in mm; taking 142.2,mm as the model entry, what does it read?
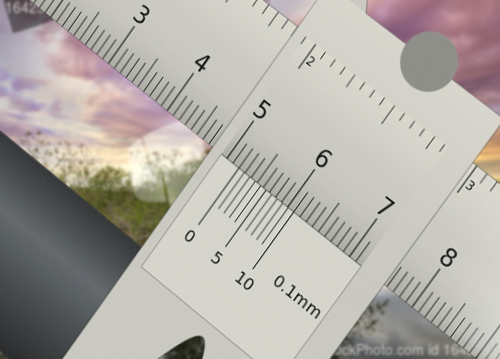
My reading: 52.0,mm
